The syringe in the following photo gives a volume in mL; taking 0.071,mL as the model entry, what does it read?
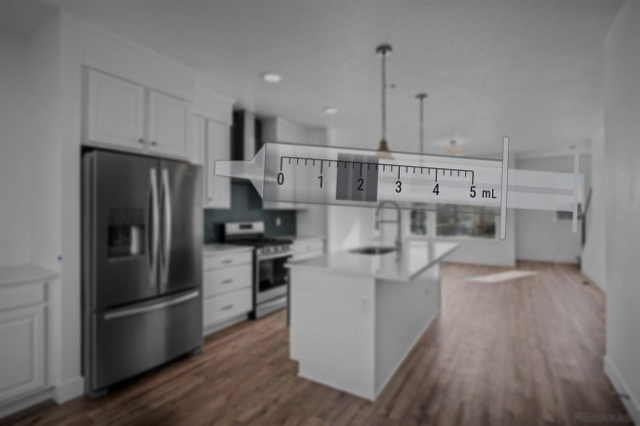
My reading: 1.4,mL
